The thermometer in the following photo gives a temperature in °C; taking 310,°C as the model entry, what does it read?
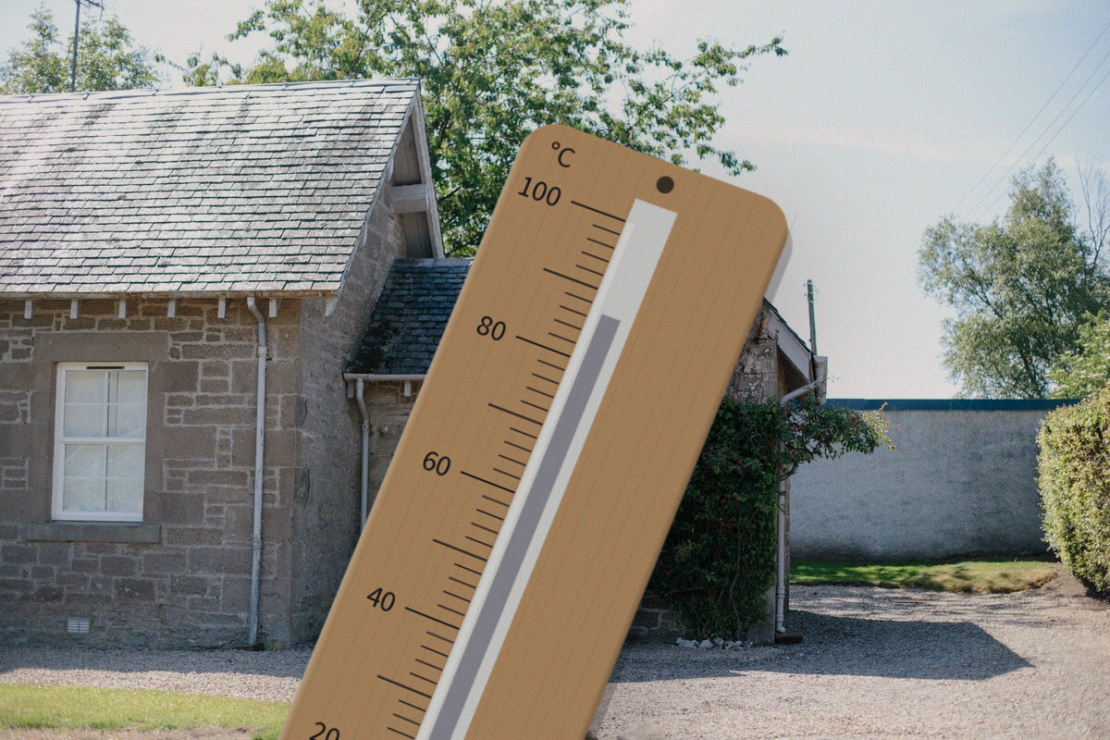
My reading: 87,°C
